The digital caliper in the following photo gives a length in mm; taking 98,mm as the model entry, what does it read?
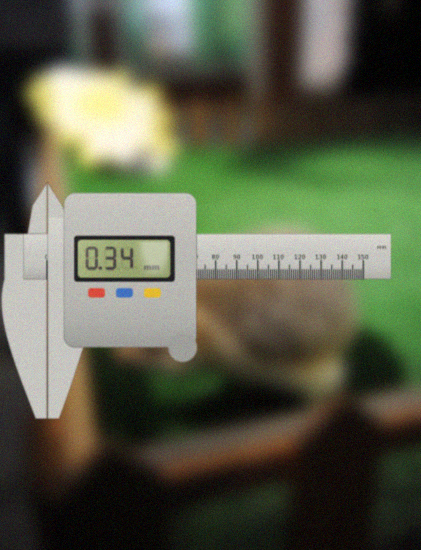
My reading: 0.34,mm
